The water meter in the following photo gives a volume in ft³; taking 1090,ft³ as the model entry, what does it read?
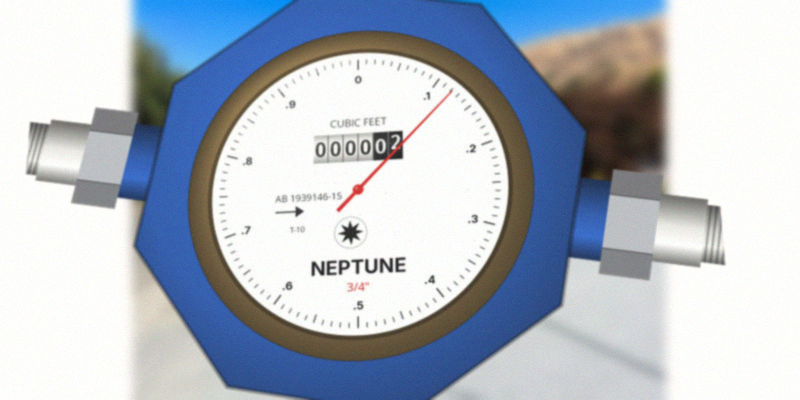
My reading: 2.12,ft³
